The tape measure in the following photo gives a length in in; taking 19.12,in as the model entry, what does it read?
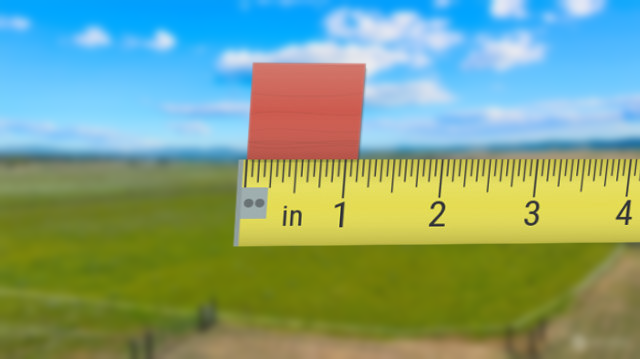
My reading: 1.125,in
